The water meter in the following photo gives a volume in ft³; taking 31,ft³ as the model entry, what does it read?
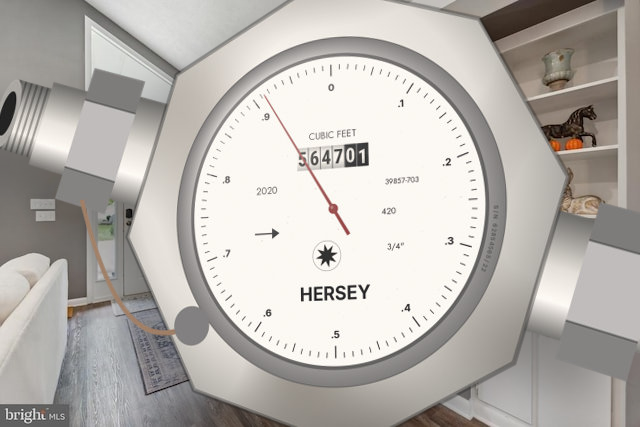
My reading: 564700.91,ft³
